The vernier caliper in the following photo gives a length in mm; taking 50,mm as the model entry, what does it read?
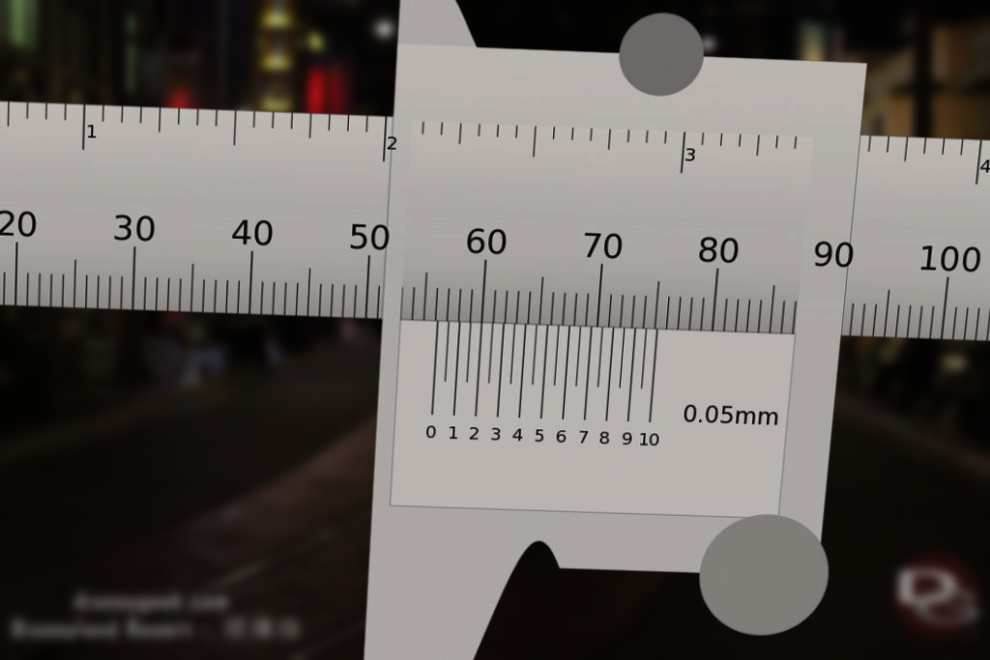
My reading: 56.2,mm
